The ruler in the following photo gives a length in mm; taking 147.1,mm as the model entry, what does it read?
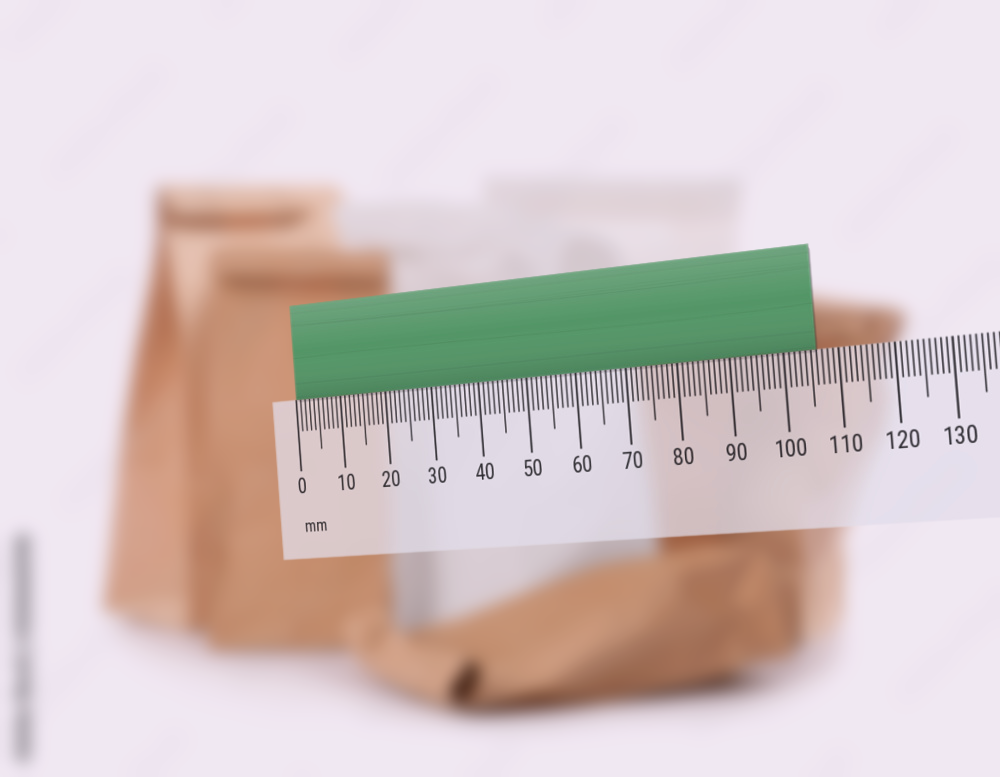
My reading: 106,mm
